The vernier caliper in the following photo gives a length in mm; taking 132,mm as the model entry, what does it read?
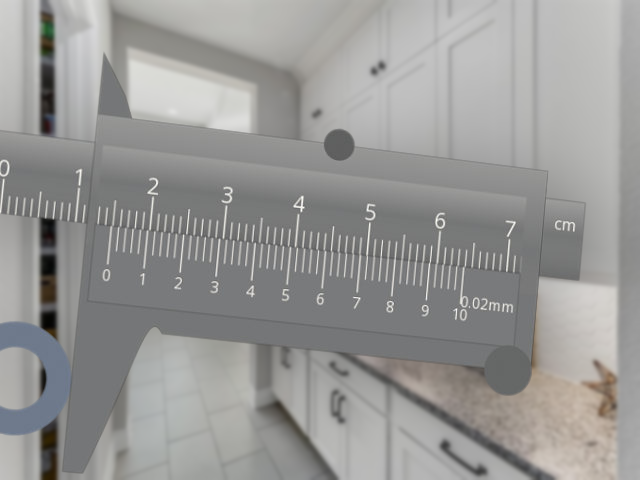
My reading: 14.8,mm
